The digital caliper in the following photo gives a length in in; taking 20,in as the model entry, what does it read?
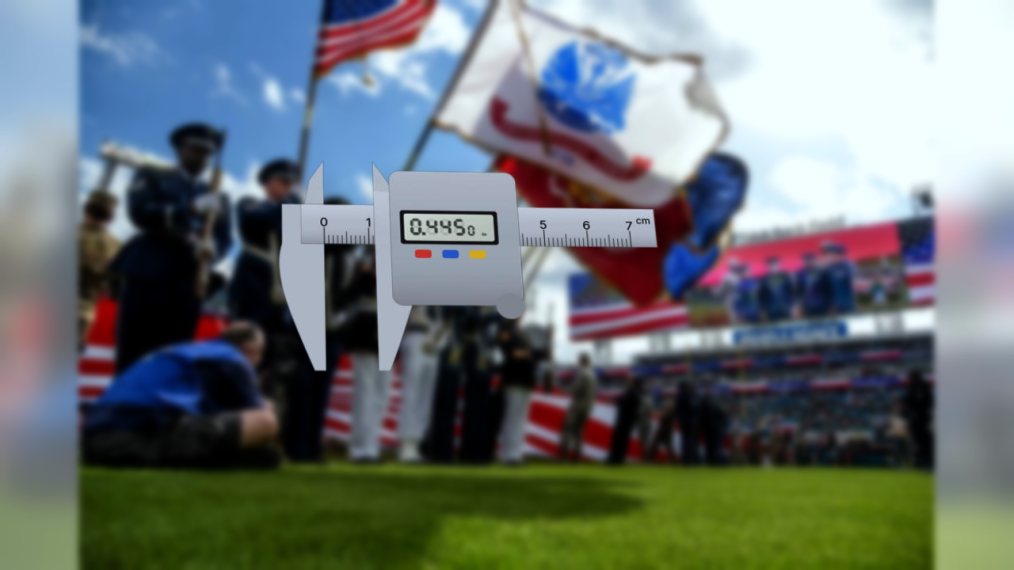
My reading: 0.4450,in
